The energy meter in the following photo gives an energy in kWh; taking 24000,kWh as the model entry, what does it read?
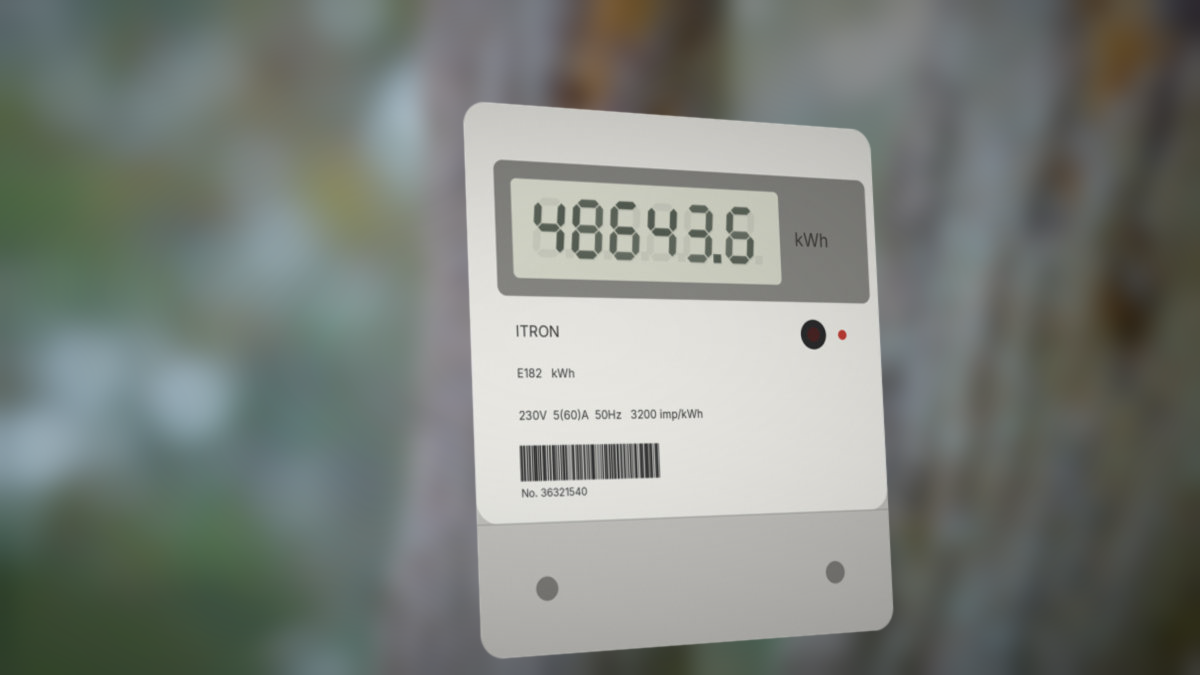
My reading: 48643.6,kWh
